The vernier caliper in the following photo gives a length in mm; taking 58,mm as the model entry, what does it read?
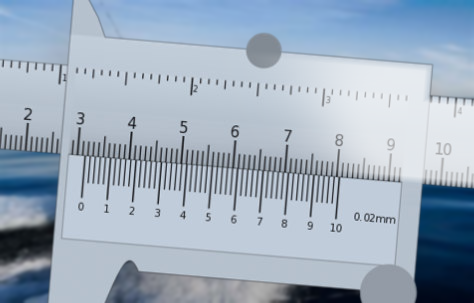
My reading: 31.5,mm
